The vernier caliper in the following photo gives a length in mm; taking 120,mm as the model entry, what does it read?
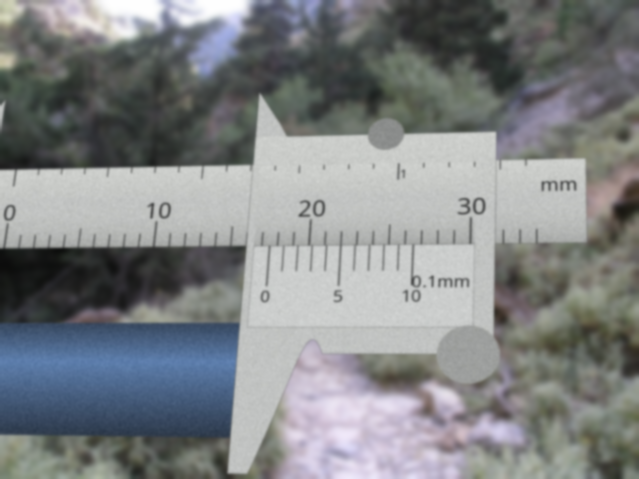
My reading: 17.5,mm
